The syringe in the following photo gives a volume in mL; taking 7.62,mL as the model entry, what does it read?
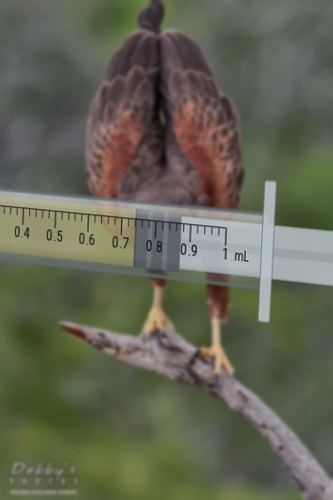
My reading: 0.74,mL
